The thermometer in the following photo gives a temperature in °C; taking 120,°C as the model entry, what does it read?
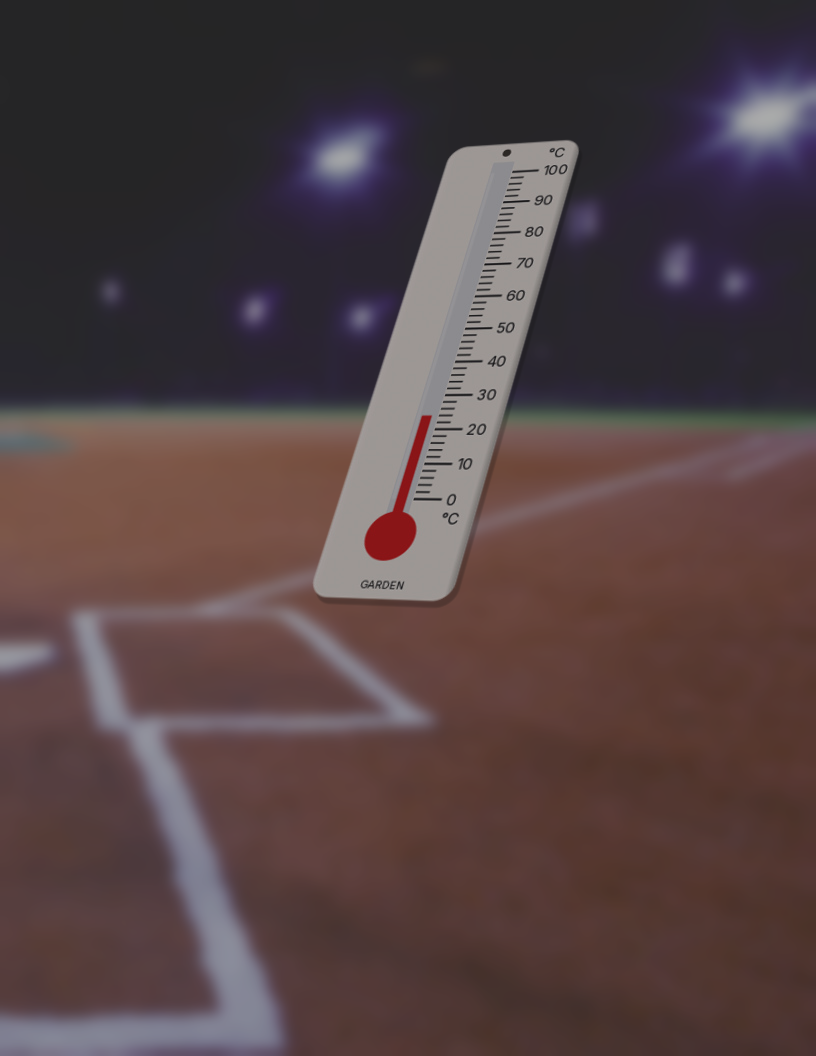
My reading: 24,°C
